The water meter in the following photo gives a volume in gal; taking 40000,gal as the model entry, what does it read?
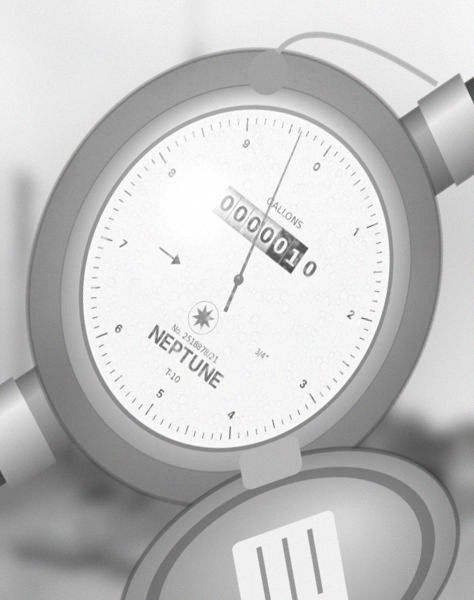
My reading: 9.6,gal
